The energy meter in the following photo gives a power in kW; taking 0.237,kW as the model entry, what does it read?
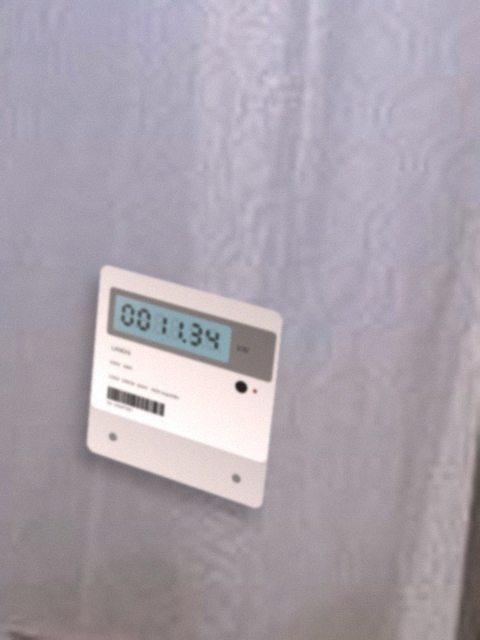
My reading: 11.34,kW
